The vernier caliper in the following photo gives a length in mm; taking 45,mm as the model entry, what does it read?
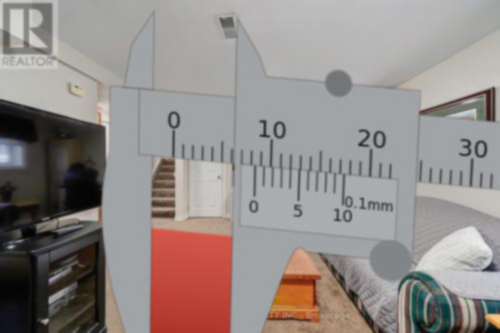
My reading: 8.4,mm
